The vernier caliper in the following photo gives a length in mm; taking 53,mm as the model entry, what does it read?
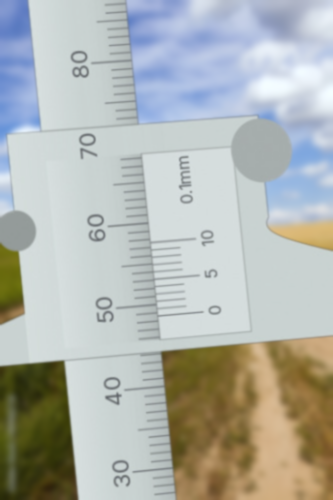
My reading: 48.6,mm
